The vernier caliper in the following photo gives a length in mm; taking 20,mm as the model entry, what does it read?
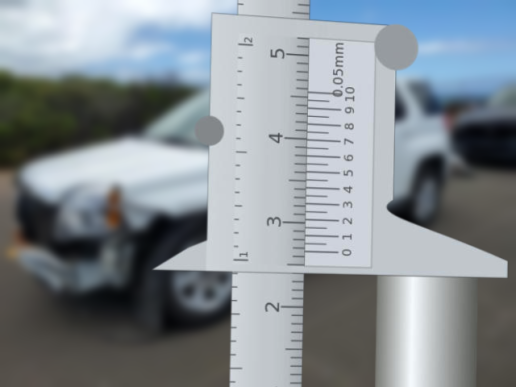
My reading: 26.6,mm
